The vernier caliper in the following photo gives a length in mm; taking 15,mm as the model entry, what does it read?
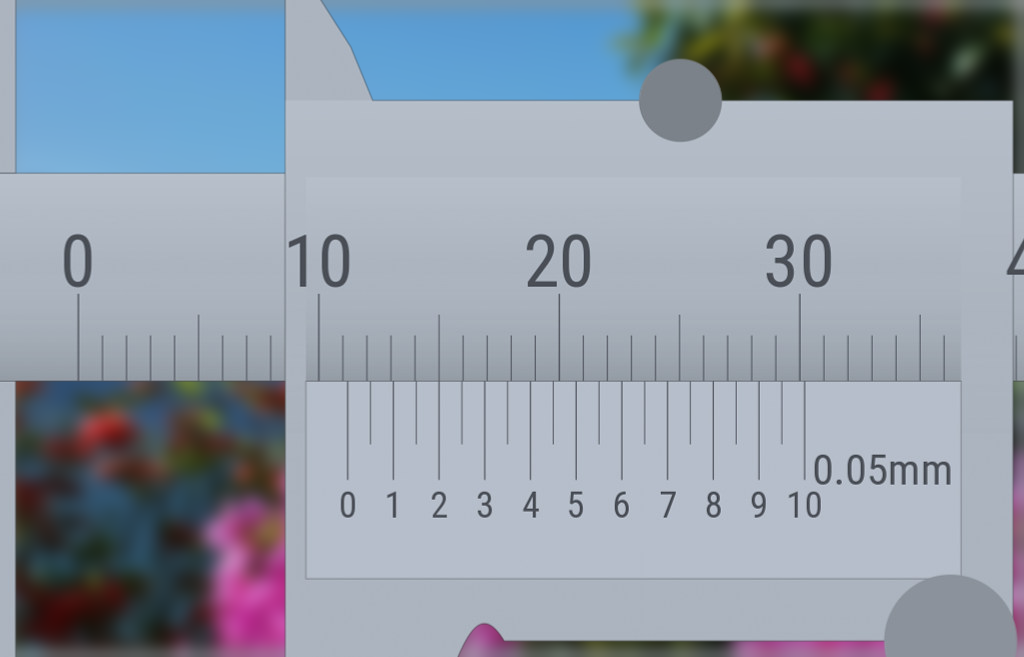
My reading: 11.20,mm
